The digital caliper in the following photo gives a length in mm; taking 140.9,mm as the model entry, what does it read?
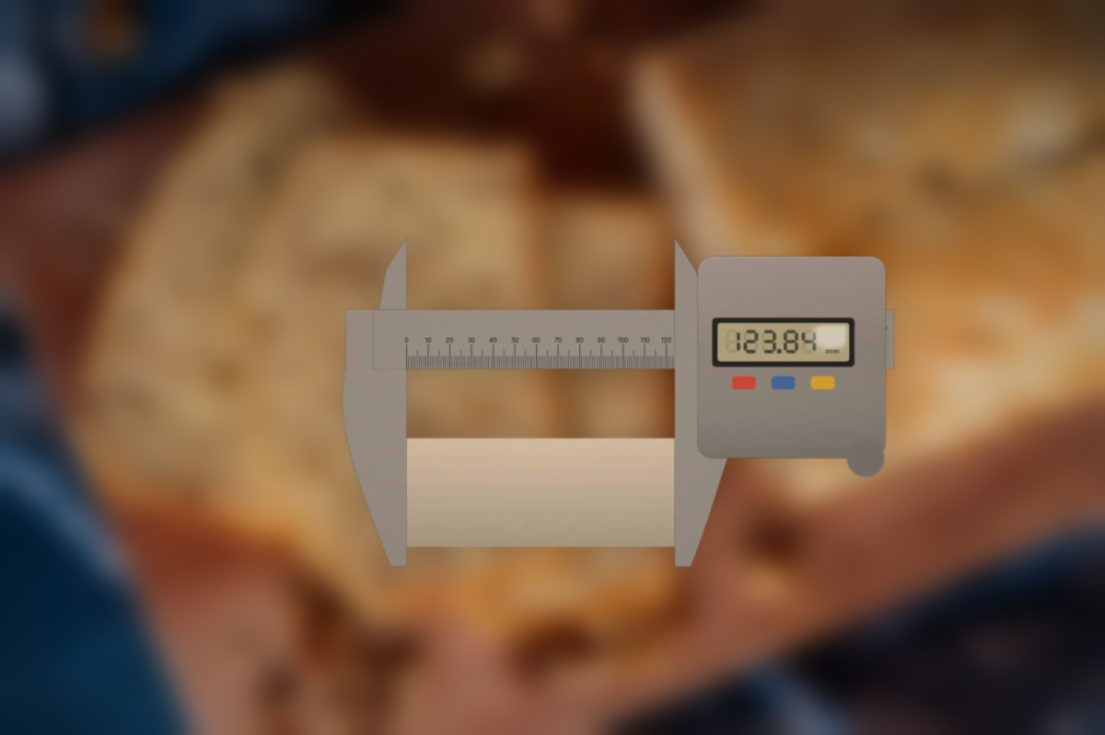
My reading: 123.84,mm
